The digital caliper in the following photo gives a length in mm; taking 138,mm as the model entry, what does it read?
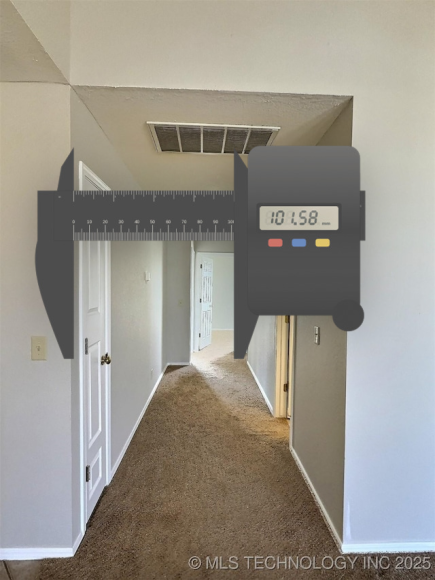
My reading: 101.58,mm
